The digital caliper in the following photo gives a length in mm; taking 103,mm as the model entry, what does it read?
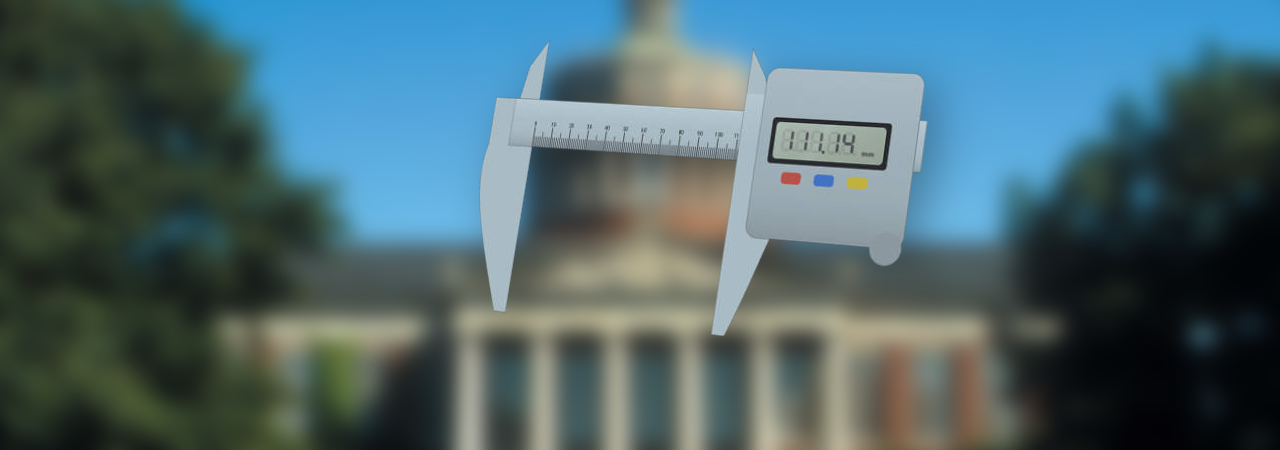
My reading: 111.14,mm
